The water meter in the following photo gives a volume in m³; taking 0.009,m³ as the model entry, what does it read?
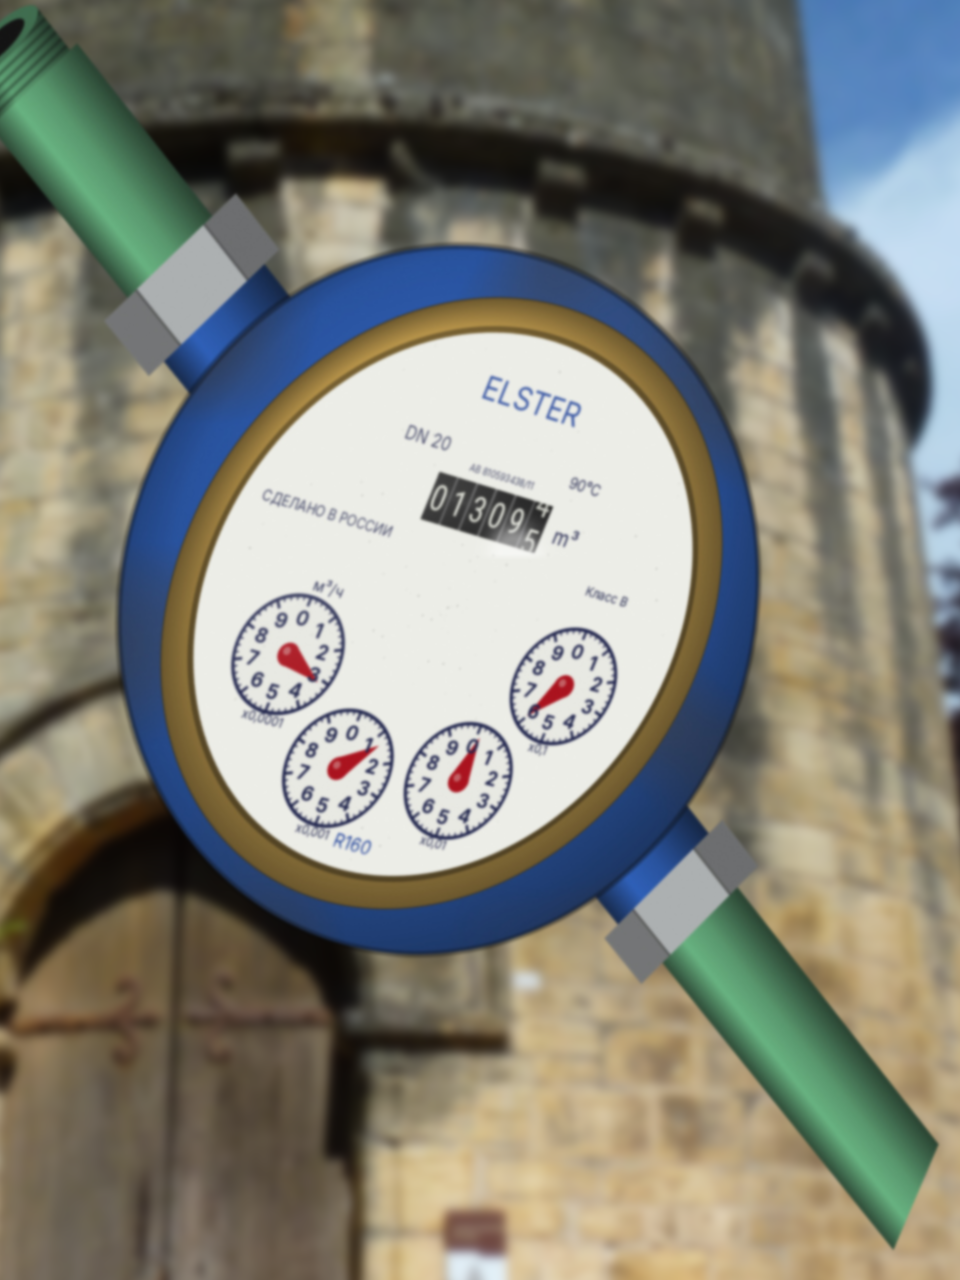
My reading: 13094.6013,m³
